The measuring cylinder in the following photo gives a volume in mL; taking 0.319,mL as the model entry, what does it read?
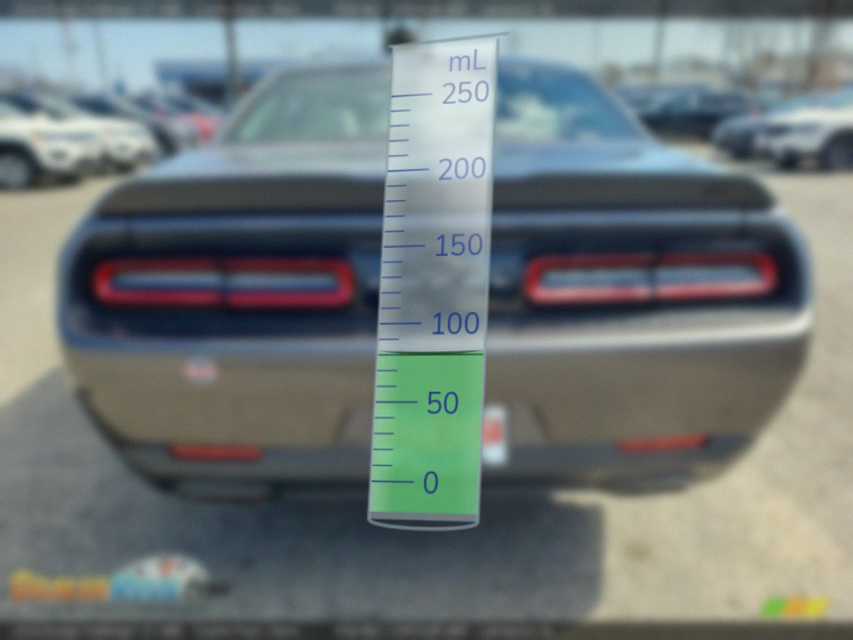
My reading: 80,mL
